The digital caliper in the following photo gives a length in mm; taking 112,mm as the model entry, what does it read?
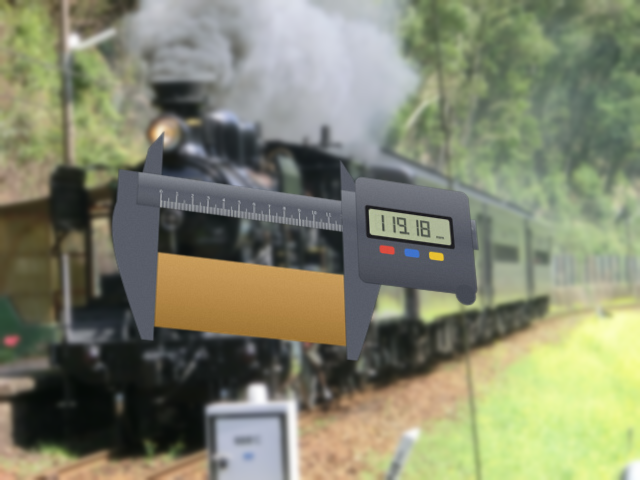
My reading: 119.18,mm
